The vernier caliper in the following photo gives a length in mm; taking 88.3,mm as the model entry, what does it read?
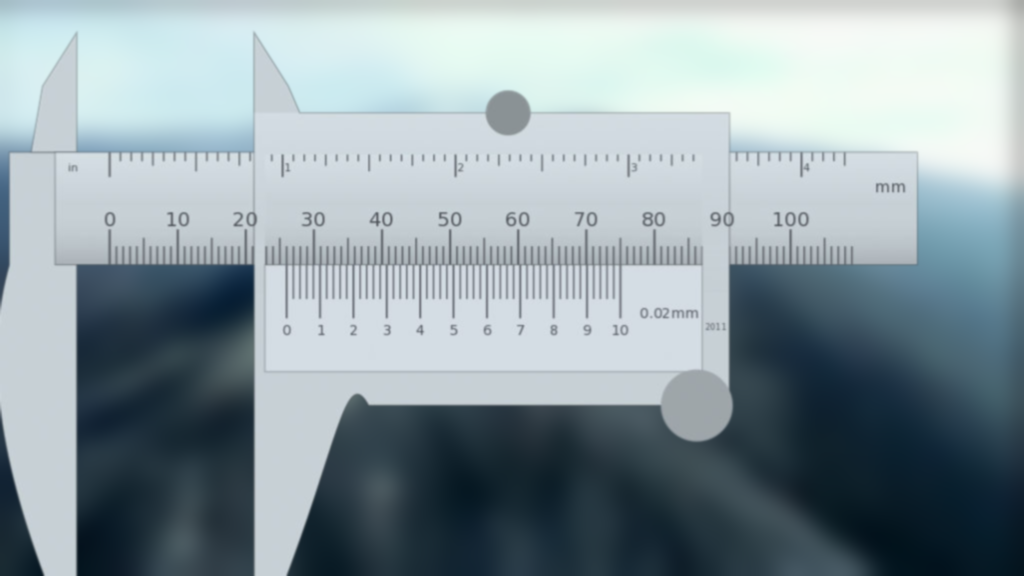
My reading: 26.0,mm
